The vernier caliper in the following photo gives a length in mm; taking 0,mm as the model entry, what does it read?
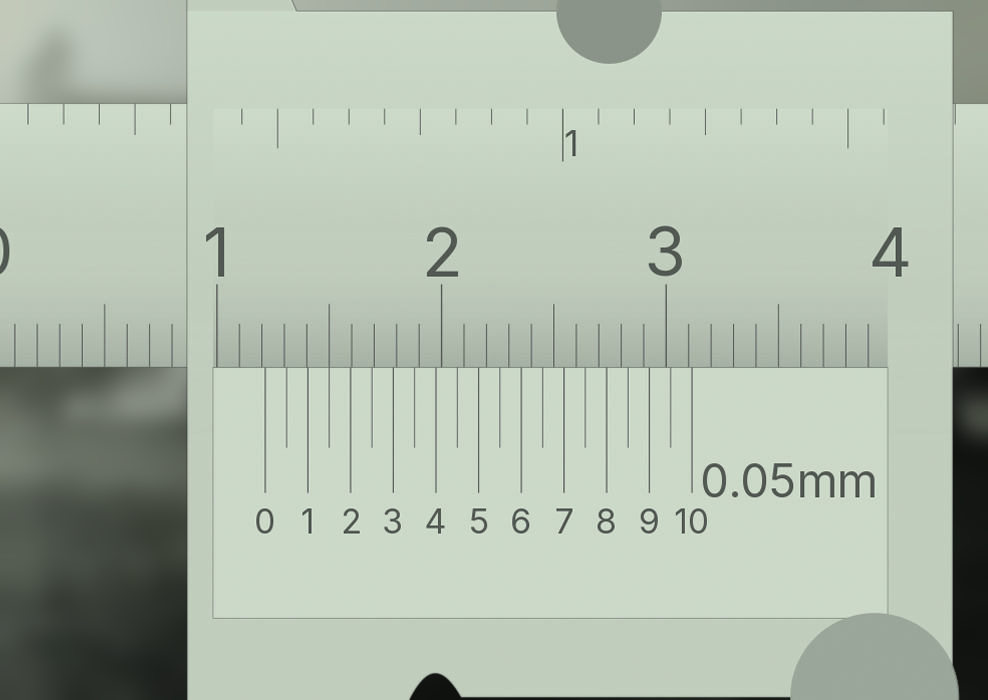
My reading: 12.15,mm
